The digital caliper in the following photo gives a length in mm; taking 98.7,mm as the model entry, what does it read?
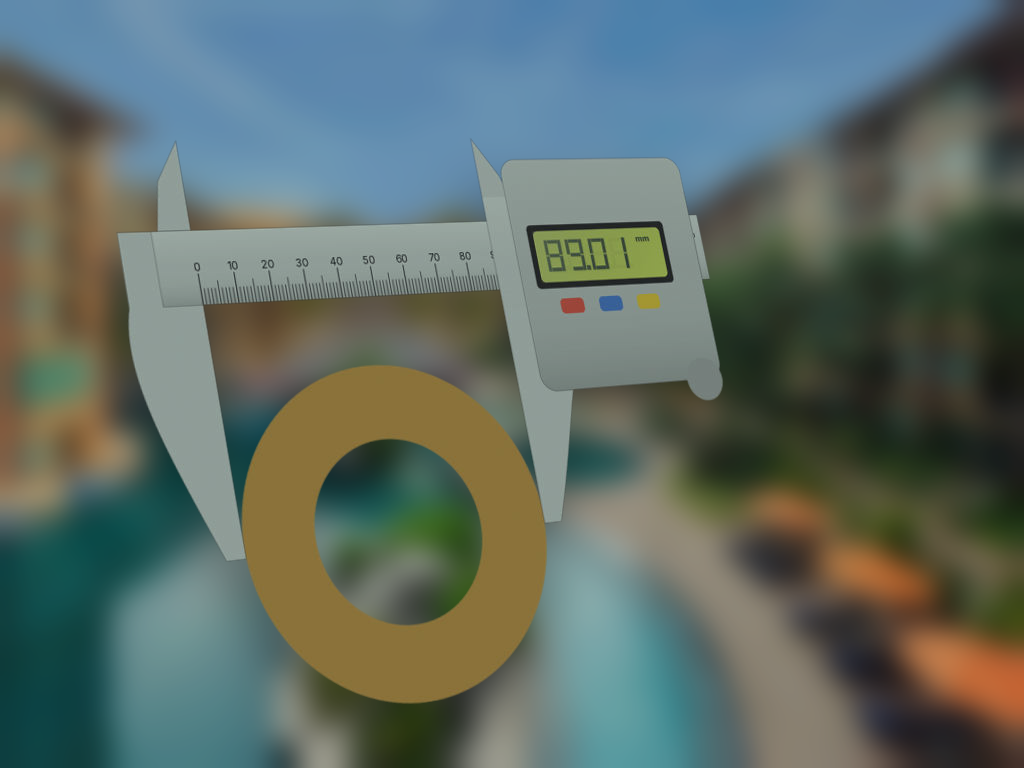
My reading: 89.01,mm
